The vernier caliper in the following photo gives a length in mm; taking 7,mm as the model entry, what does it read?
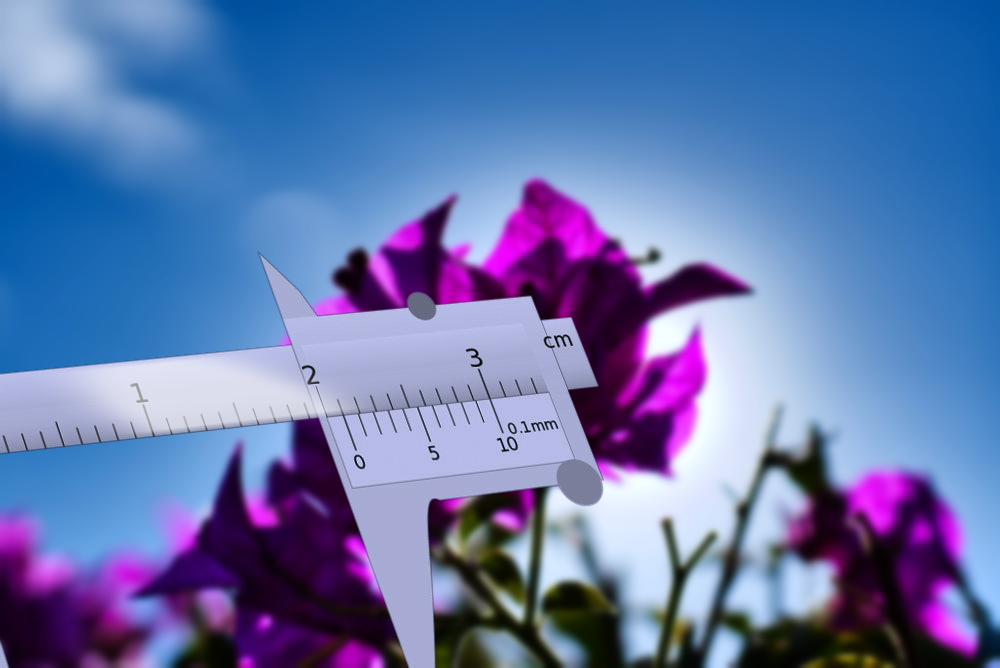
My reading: 21.0,mm
